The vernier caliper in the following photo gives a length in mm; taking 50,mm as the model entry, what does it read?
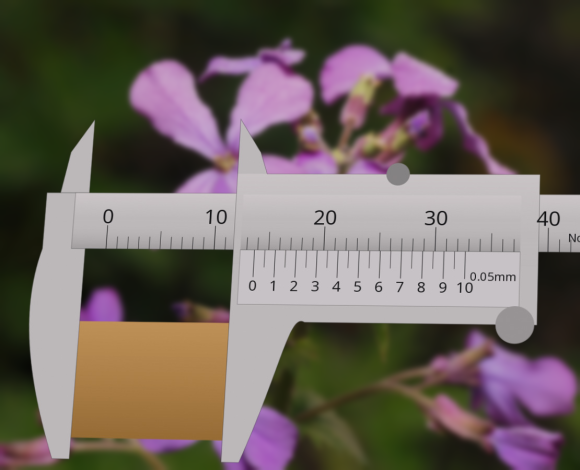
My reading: 13.7,mm
